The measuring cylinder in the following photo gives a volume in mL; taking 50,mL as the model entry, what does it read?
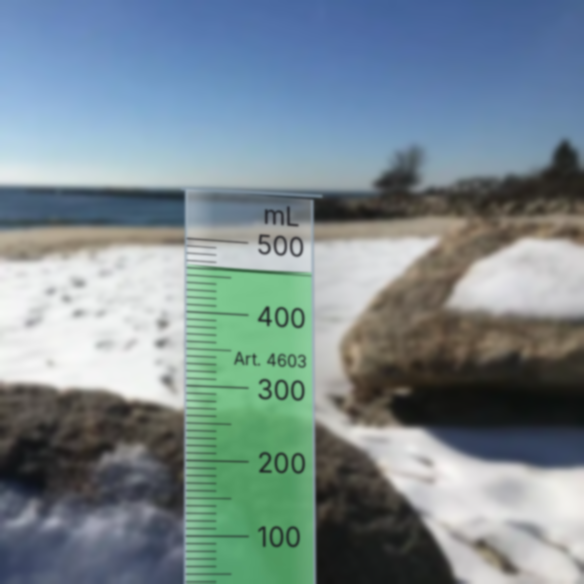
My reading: 460,mL
